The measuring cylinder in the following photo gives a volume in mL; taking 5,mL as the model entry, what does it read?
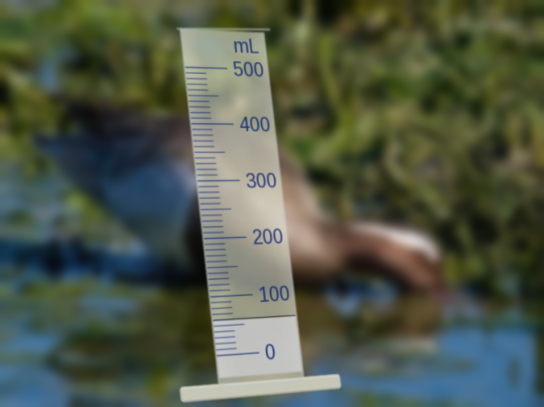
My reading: 60,mL
